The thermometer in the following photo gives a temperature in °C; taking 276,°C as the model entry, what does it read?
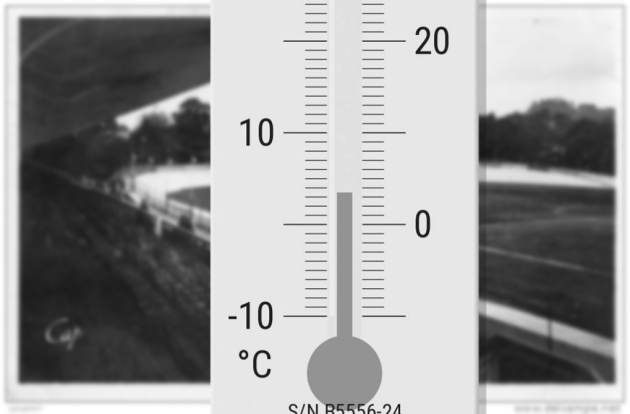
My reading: 3.5,°C
